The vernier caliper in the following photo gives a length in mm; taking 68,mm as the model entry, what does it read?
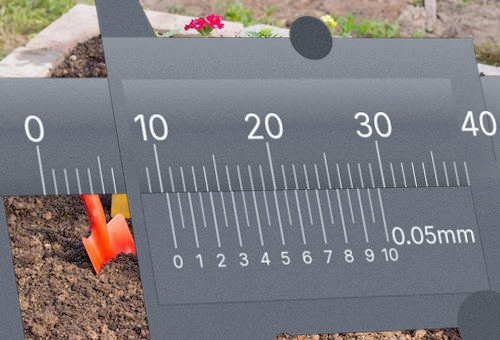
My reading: 10.4,mm
